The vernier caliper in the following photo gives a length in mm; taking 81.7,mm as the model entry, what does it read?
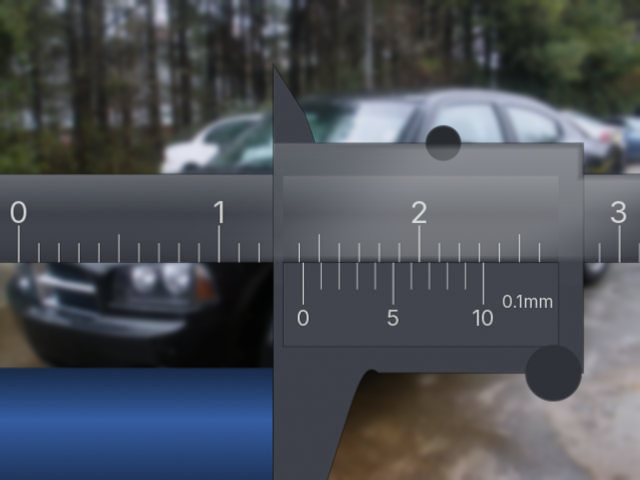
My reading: 14.2,mm
